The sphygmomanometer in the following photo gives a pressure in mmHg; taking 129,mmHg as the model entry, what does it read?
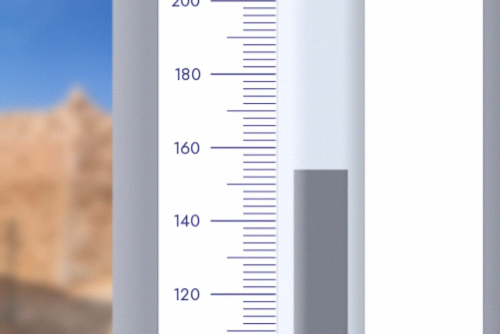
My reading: 154,mmHg
